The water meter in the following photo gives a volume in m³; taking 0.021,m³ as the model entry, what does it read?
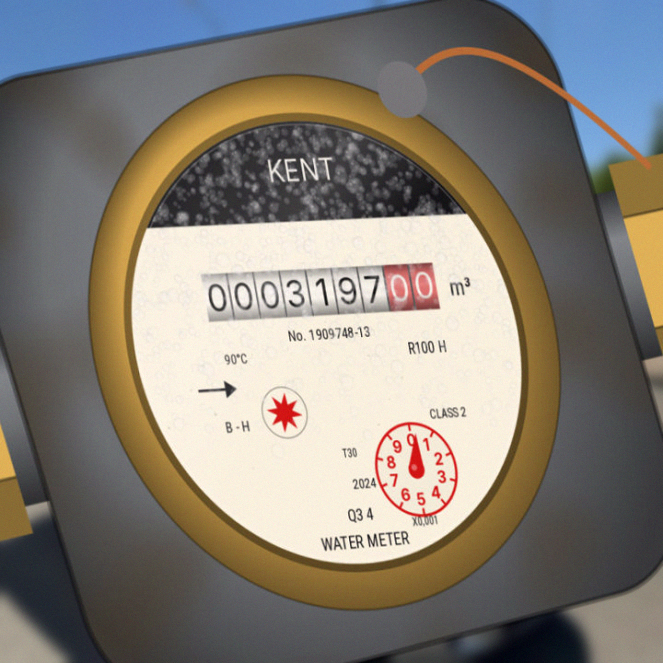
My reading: 3197.000,m³
